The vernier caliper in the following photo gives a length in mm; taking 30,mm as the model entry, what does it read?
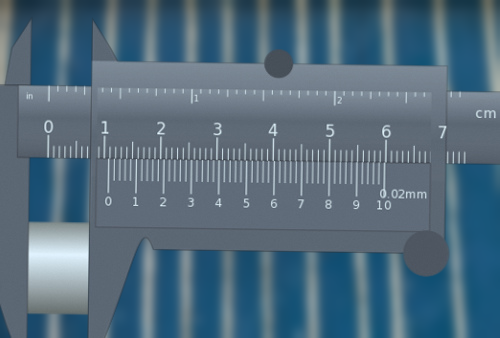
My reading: 10.8,mm
